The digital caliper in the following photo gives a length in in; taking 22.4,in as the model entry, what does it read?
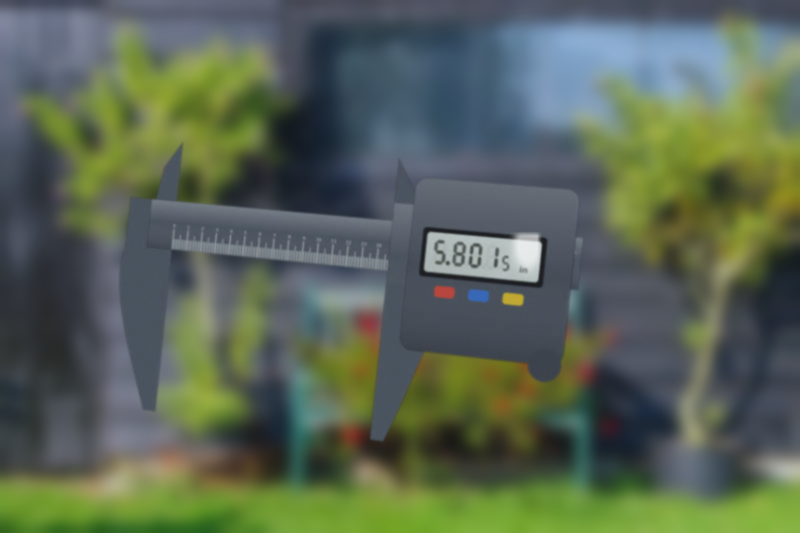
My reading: 5.8015,in
